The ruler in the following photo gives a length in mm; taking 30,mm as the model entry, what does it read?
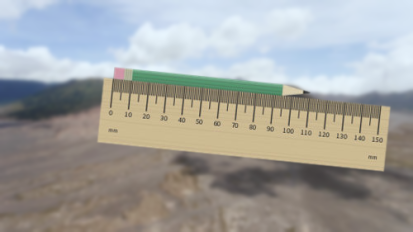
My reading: 110,mm
